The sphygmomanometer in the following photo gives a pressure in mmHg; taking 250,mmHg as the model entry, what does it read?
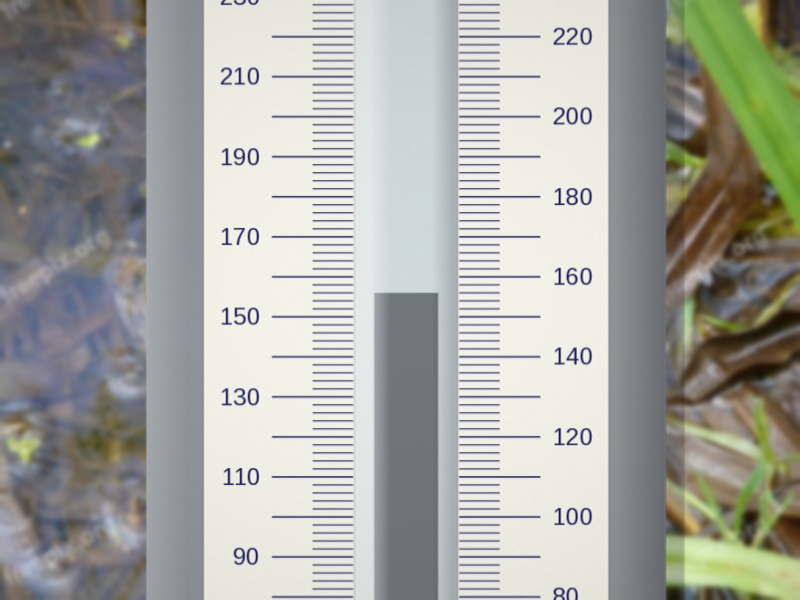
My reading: 156,mmHg
